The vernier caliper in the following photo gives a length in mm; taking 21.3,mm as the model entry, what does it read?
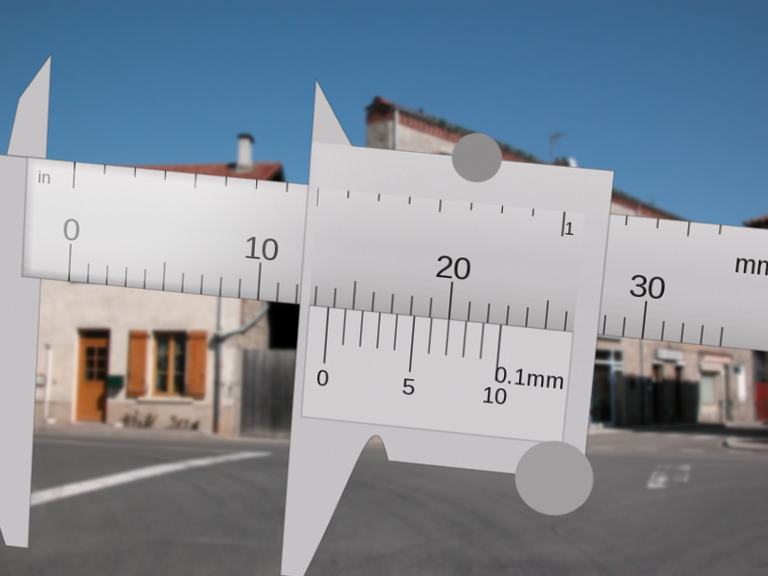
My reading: 13.7,mm
